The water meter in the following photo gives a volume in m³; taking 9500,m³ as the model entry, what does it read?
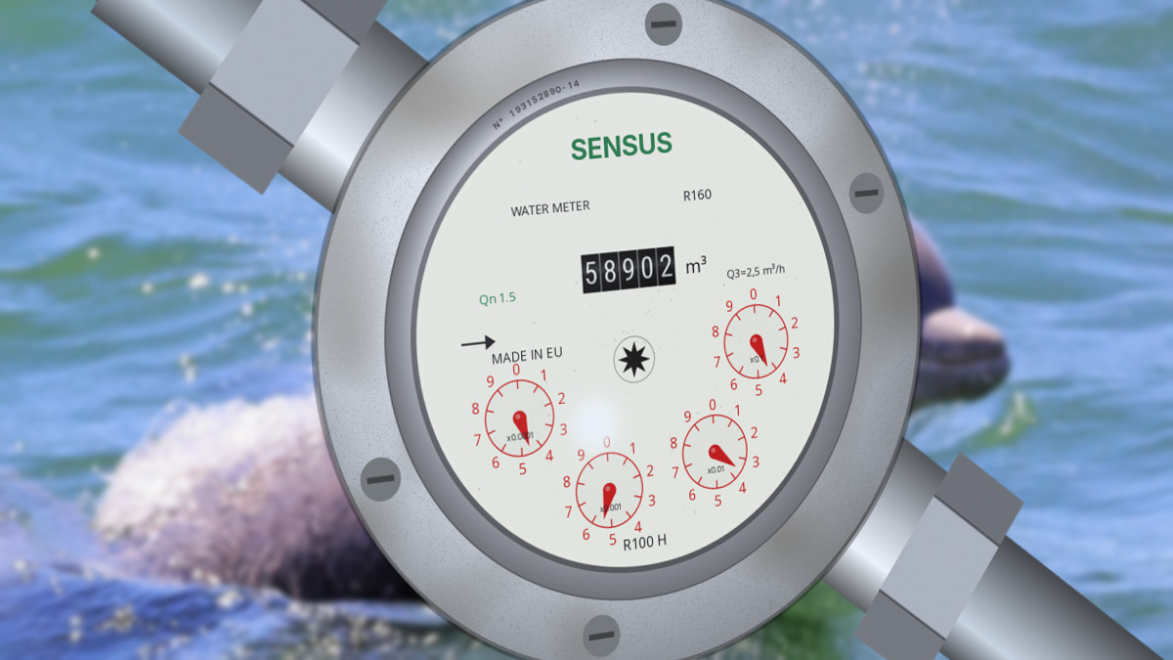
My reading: 58902.4354,m³
